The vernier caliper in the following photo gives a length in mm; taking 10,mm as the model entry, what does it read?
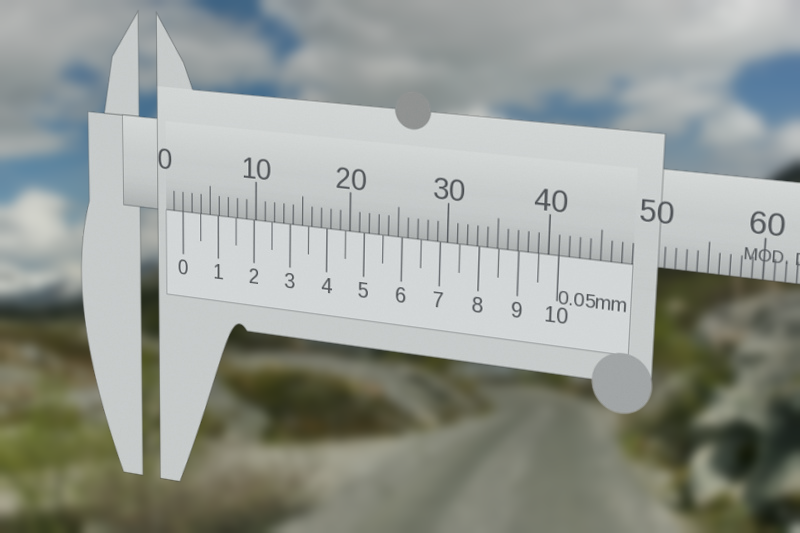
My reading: 2.0,mm
